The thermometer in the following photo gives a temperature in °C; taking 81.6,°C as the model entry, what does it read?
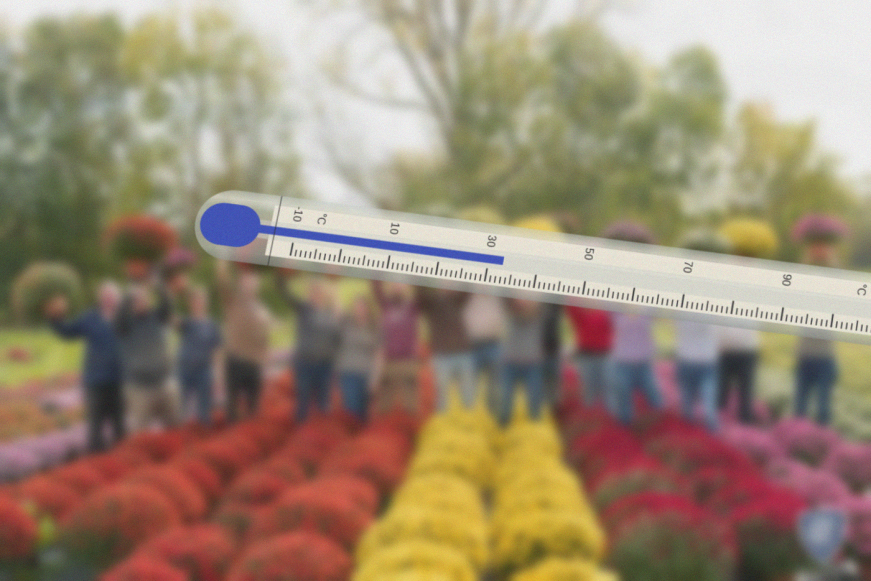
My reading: 33,°C
